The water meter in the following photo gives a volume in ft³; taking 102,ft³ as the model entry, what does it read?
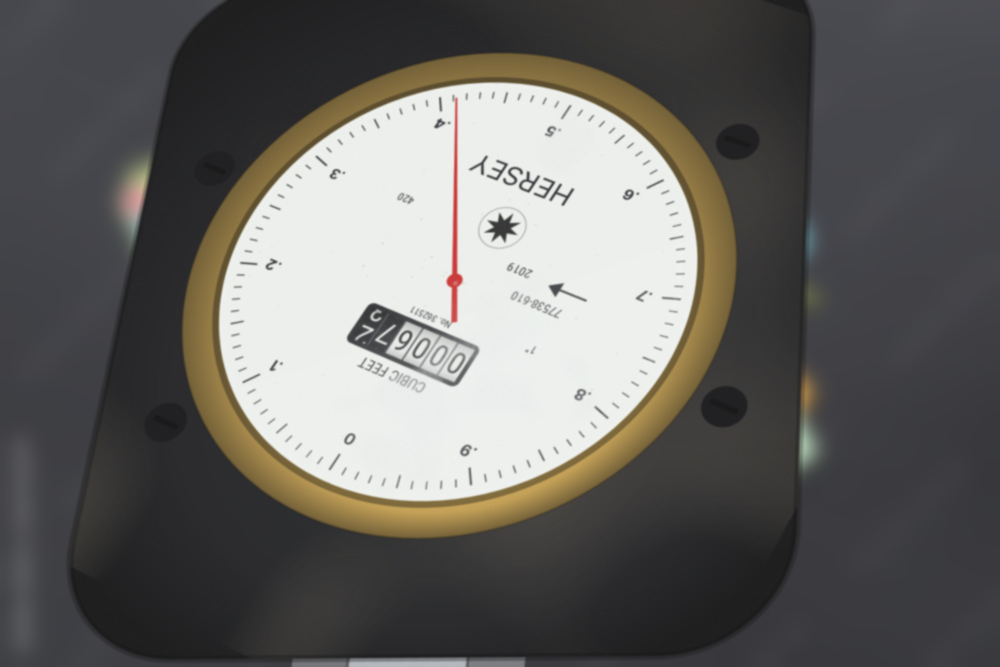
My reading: 672.41,ft³
